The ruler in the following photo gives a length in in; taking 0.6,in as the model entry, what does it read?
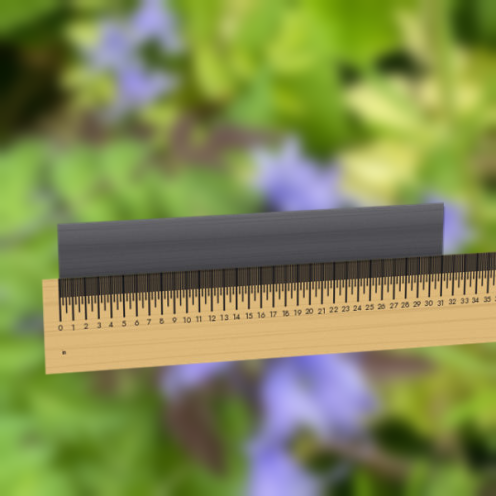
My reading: 31,in
